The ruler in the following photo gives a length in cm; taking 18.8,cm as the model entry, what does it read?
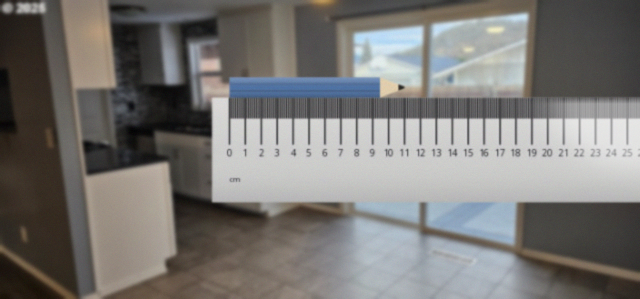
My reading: 11,cm
